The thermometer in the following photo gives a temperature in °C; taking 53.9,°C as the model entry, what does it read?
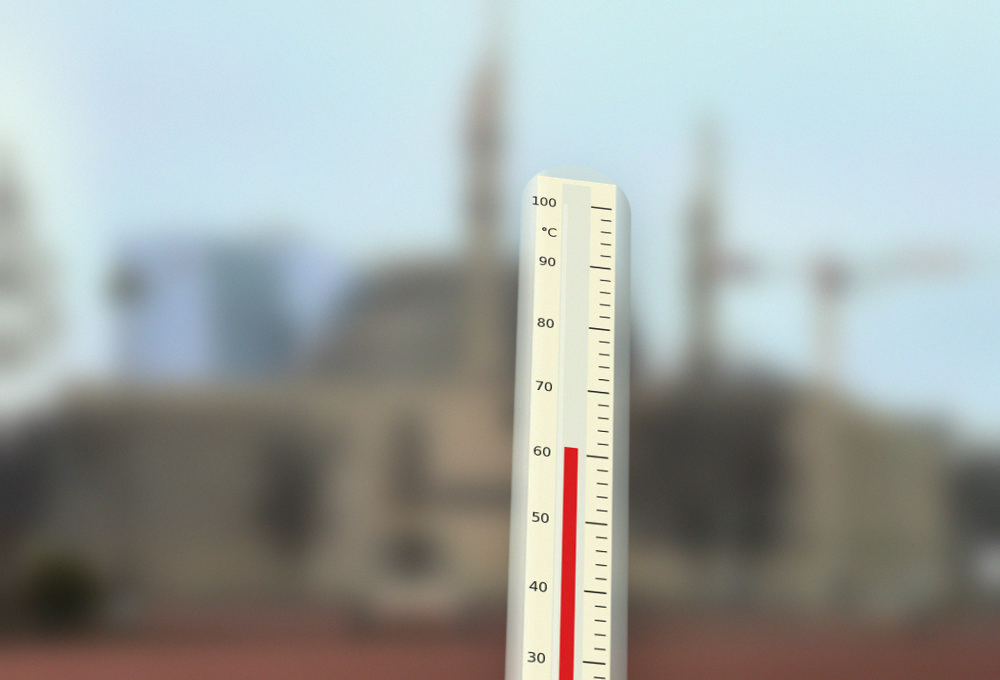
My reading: 61,°C
